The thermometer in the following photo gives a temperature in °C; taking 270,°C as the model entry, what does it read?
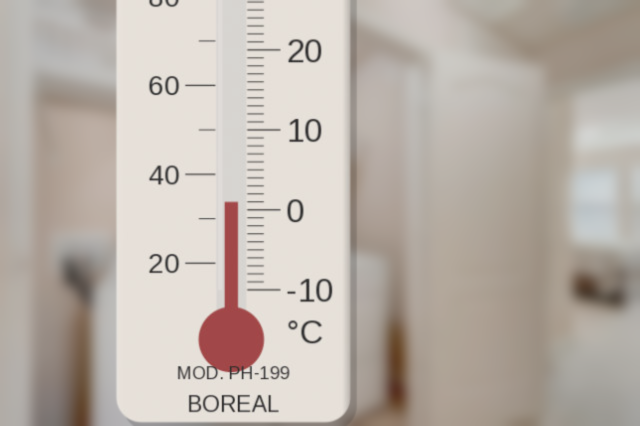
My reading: 1,°C
